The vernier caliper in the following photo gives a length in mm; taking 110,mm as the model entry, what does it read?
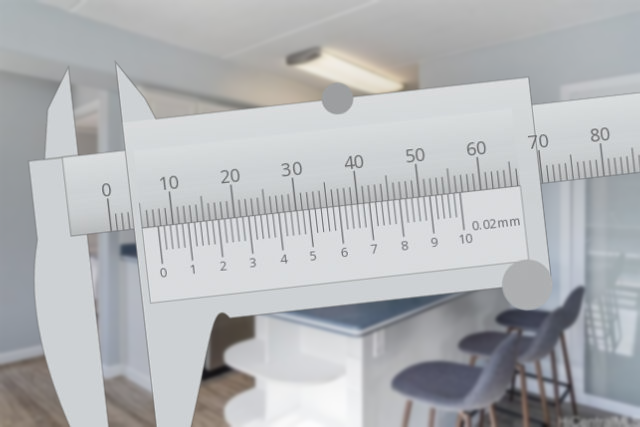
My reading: 7.6,mm
